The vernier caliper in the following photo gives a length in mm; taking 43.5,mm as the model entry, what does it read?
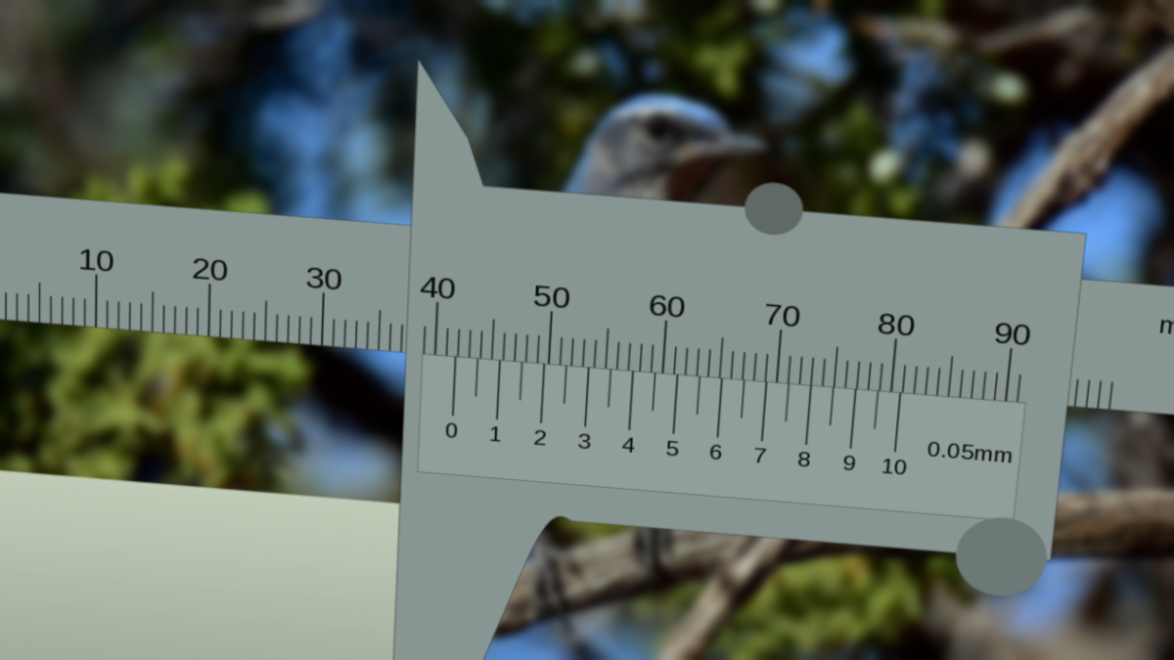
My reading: 41.8,mm
